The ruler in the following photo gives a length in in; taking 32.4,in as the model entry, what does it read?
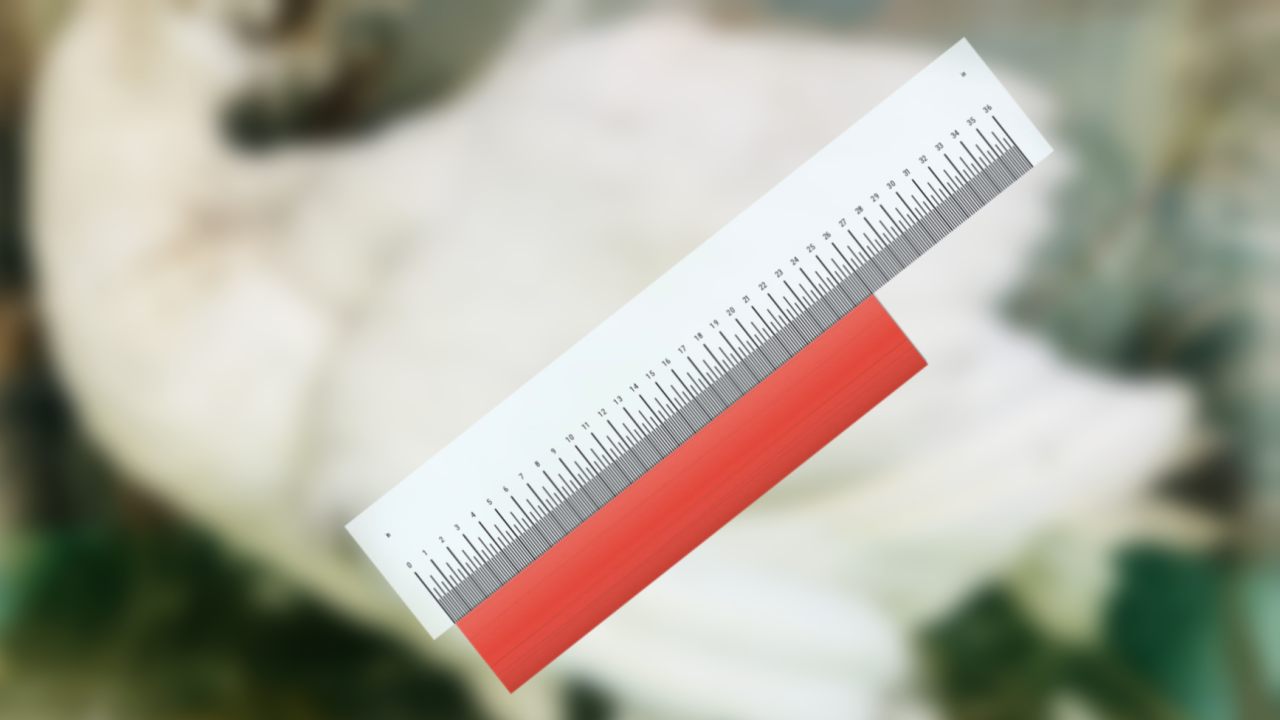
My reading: 26,in
